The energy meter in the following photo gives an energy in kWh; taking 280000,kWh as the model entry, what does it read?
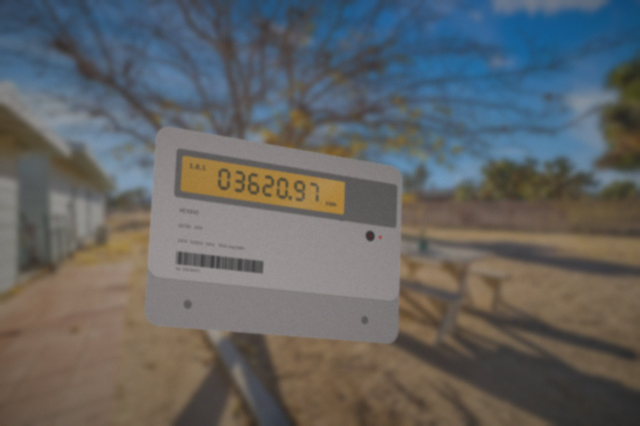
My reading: 3620.97,kWh
